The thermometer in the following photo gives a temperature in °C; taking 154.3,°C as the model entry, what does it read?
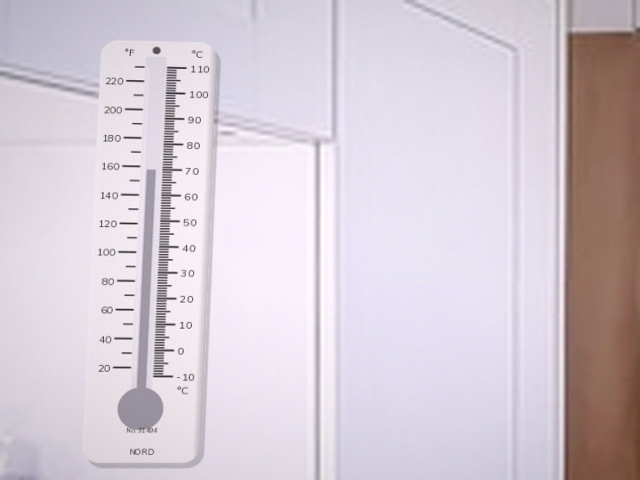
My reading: 70,°C
